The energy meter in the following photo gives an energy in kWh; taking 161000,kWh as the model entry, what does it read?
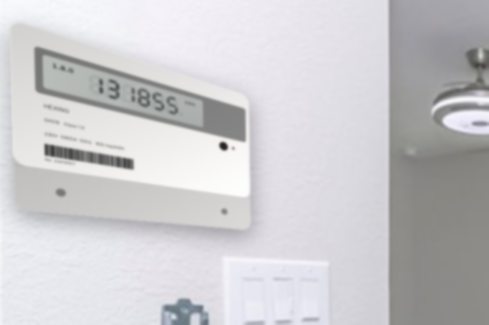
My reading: 131855,kWh
